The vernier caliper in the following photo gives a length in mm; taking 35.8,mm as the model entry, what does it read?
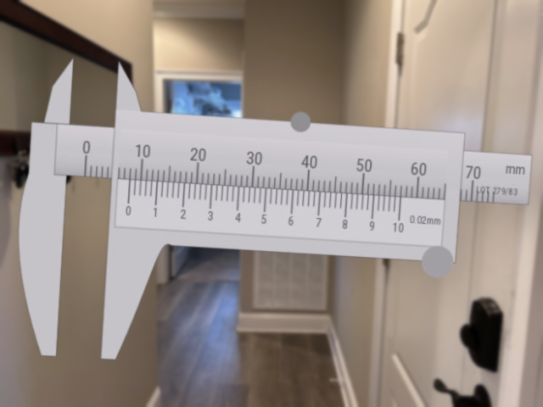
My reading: 8.0,mm
